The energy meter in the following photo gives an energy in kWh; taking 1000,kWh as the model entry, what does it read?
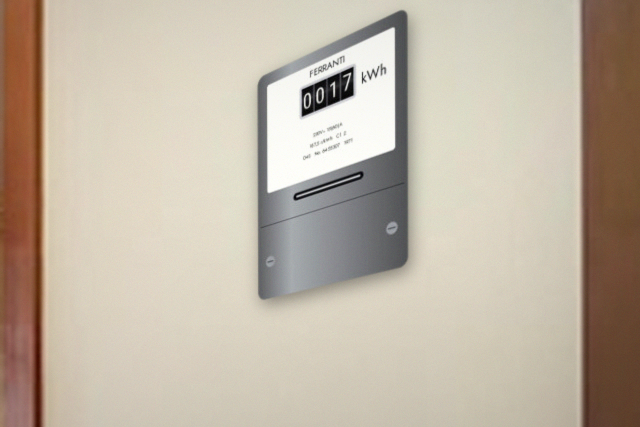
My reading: 17,kWh
